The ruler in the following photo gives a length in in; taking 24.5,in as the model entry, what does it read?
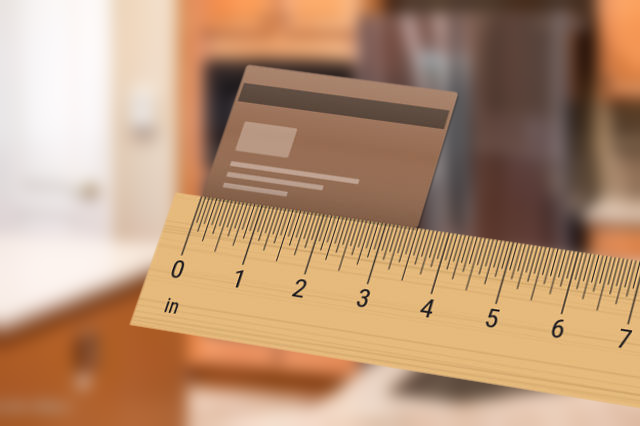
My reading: 3.5,in
